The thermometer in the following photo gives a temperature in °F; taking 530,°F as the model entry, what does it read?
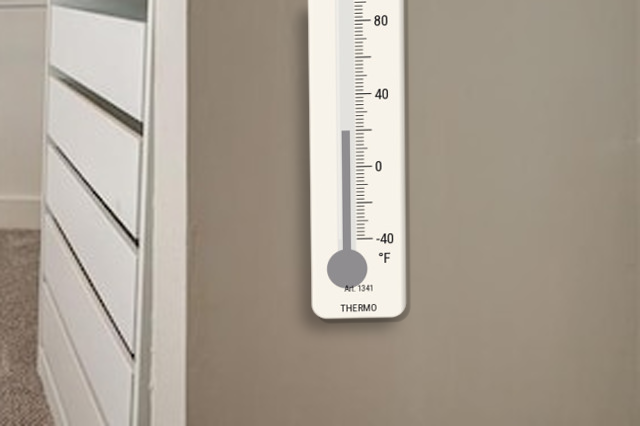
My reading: 20,°F
